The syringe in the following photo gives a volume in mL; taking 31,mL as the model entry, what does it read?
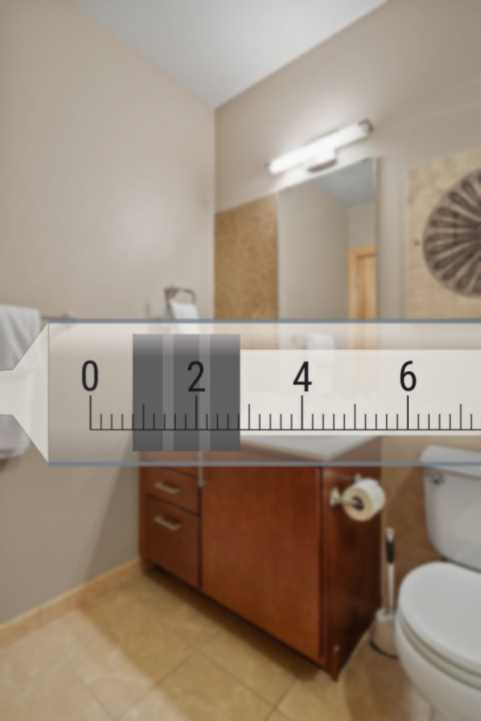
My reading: 0.8,mL
